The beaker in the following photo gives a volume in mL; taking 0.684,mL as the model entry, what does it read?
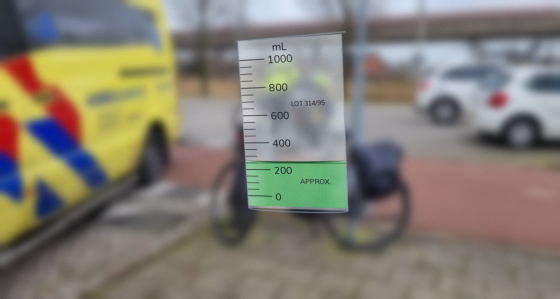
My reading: 250,mL
